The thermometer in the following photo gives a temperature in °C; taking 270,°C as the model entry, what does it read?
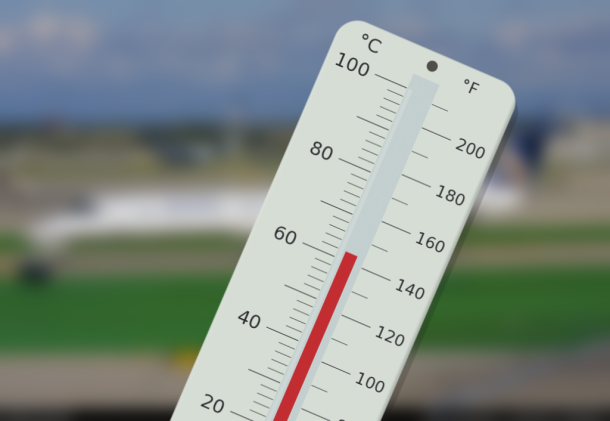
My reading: 62,°C
